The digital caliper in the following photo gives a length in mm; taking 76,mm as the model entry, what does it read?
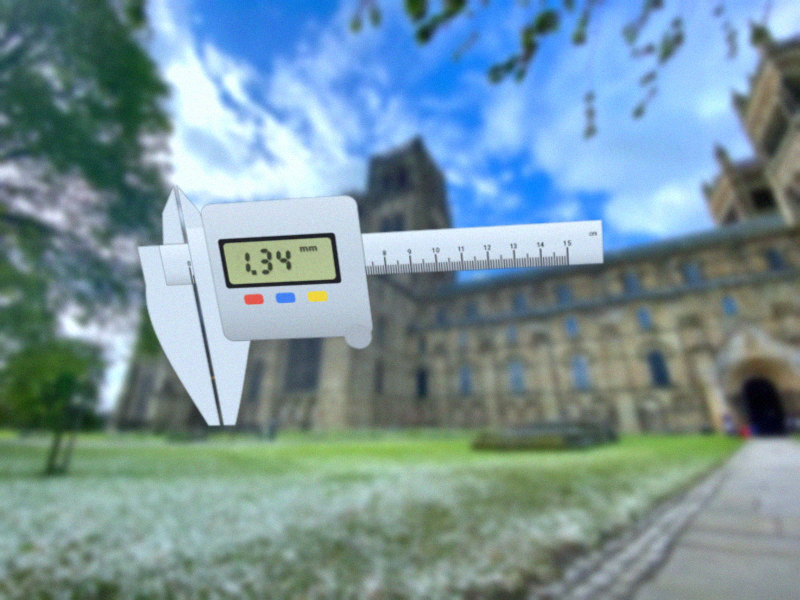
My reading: 1.34,mm
